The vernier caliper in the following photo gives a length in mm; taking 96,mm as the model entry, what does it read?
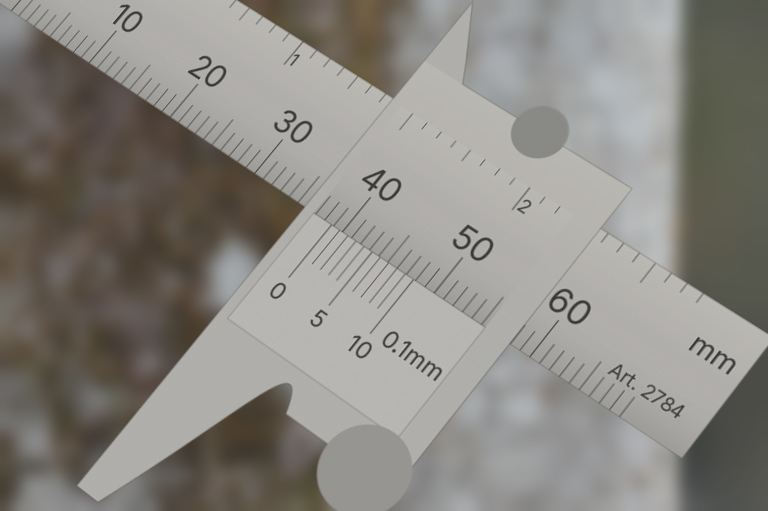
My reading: 38.8,mm
